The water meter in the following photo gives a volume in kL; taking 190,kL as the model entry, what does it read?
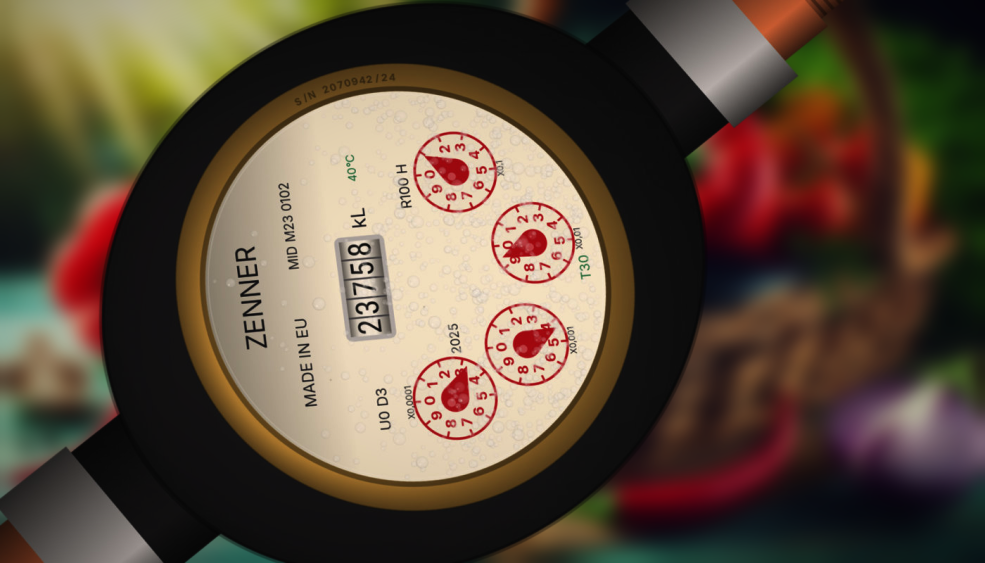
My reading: 23758.0943,kL
